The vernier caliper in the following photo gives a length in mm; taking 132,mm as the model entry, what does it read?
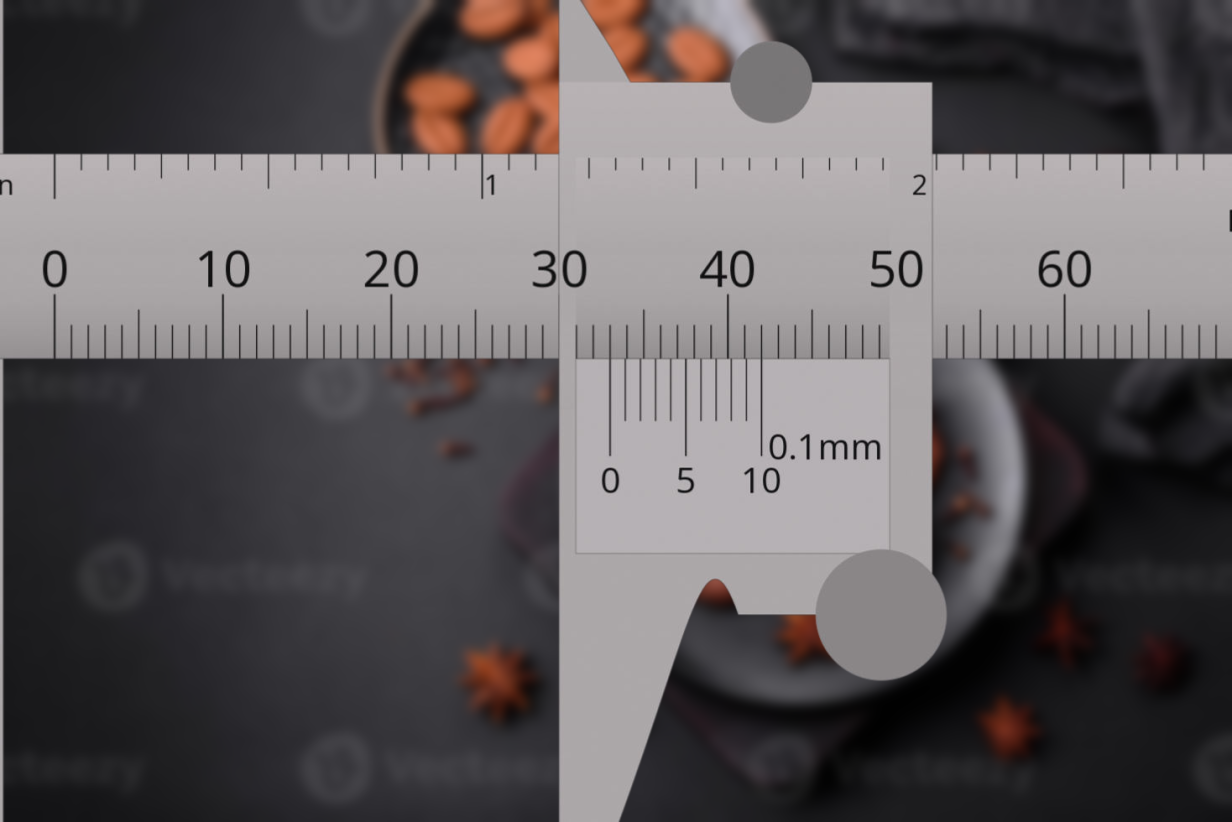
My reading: 33.0,mm
